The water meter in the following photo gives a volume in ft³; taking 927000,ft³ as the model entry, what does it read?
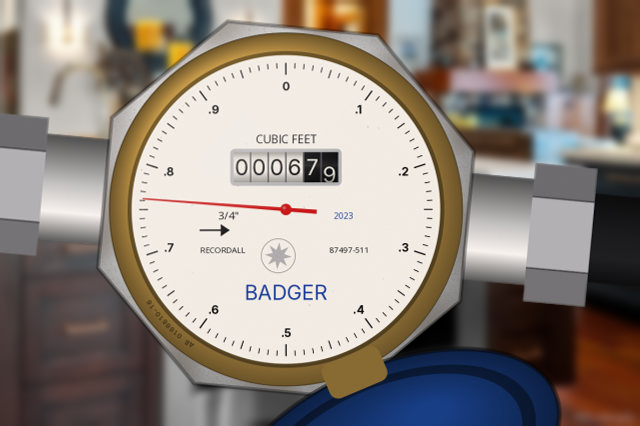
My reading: 678.76,ft³
